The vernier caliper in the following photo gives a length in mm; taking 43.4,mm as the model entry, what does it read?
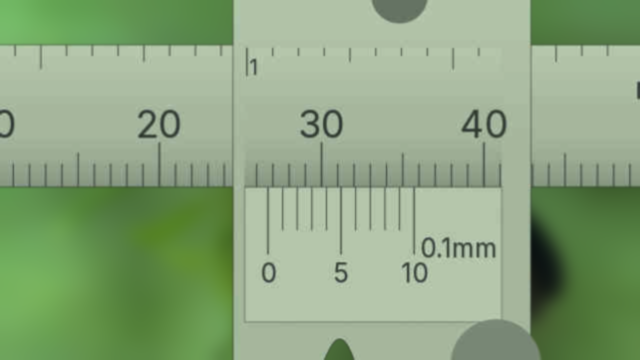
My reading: 26.7,mm
